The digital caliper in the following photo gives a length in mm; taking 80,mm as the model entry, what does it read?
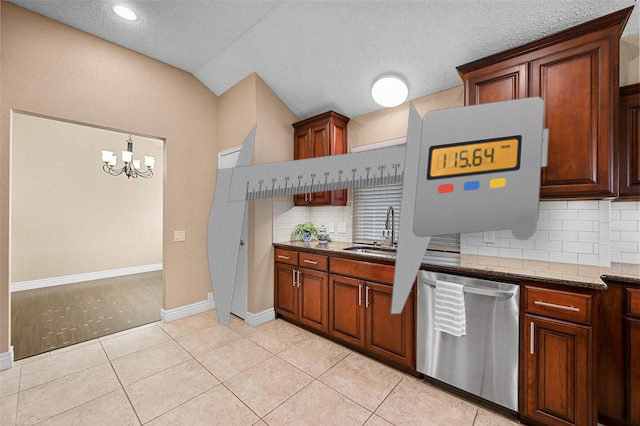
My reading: 115.64,mm
